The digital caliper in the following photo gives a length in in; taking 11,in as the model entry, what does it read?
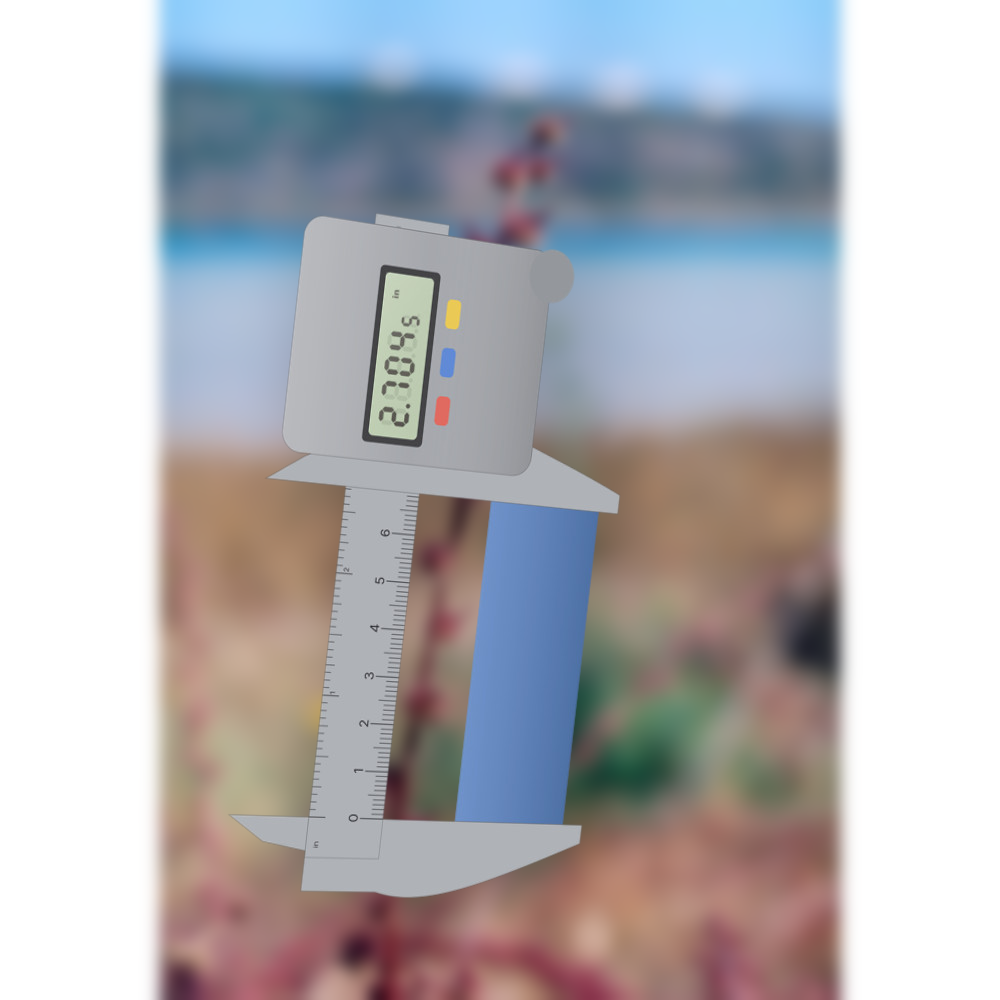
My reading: 2.7045,in
